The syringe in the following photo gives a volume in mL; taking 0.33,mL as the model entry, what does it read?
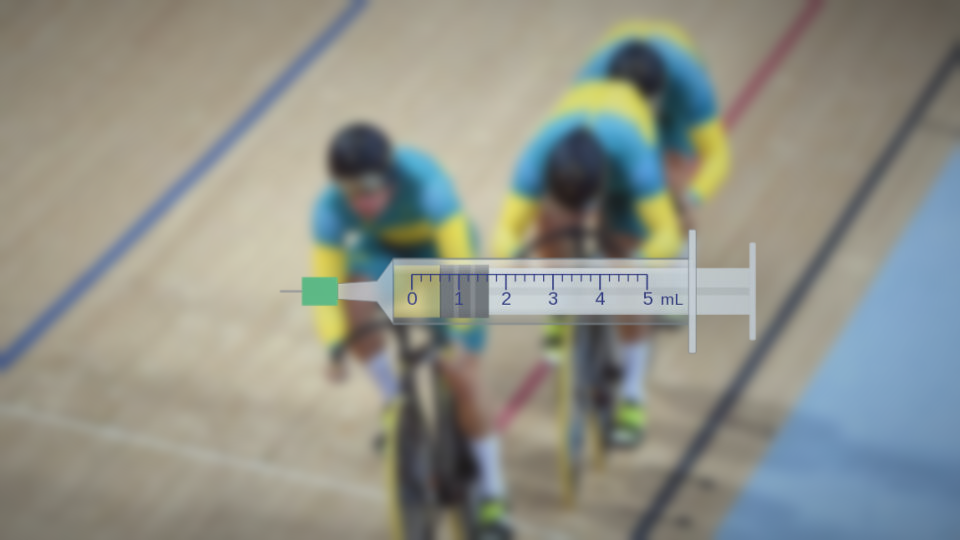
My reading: 0.6,mL
